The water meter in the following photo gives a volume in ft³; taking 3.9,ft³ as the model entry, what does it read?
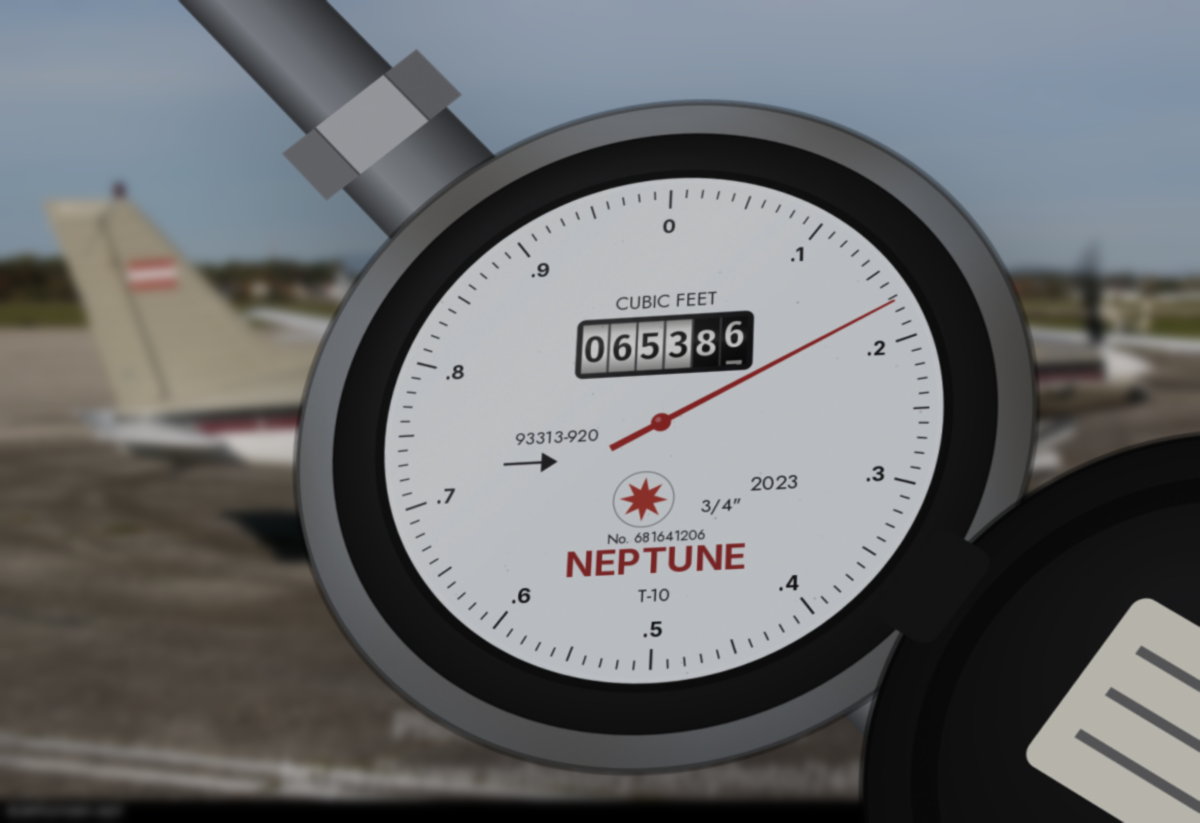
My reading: 65386.17,ft³
